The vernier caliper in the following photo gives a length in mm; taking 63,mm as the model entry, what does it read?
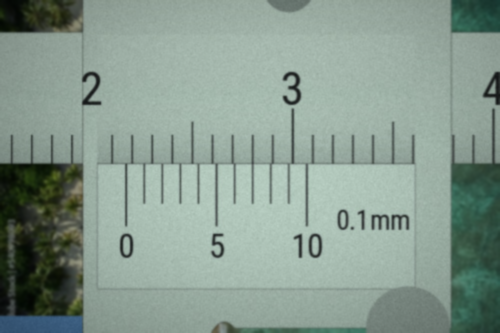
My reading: 21.7,mm
